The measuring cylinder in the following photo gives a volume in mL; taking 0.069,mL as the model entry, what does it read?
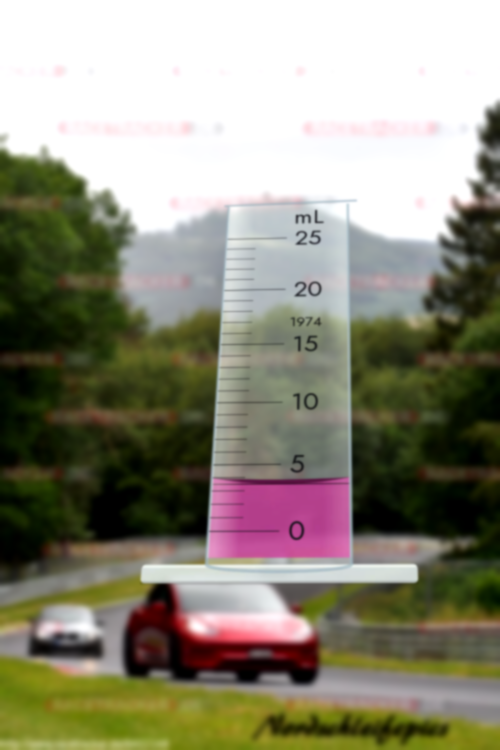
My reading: 3.5,mL
